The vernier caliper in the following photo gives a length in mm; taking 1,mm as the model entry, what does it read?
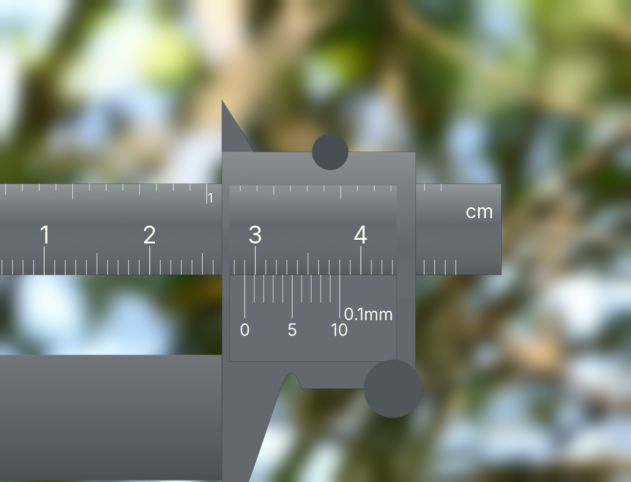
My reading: 29.0,mm
